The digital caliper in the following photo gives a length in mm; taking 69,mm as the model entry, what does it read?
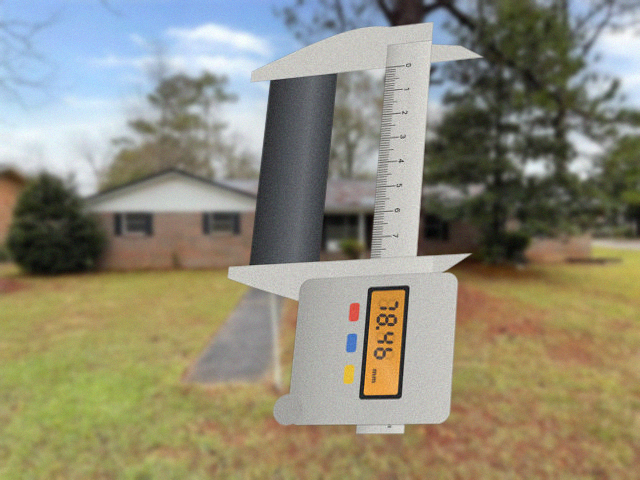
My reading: 78.46,mm
